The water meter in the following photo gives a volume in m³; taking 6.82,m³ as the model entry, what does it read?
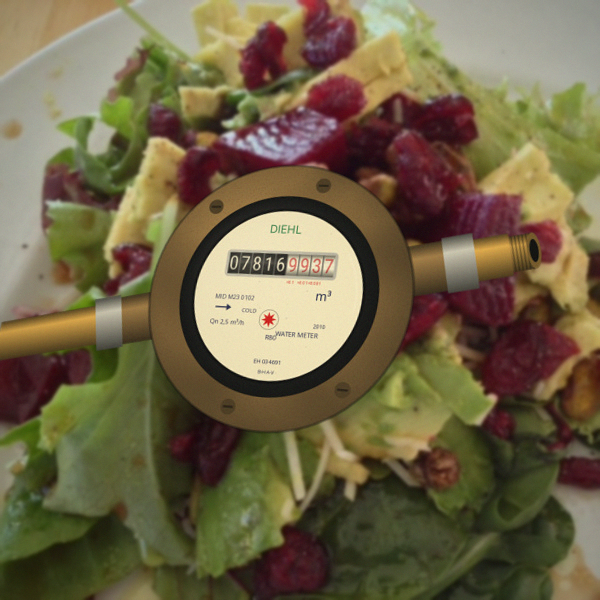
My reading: 7816.9937,m³
